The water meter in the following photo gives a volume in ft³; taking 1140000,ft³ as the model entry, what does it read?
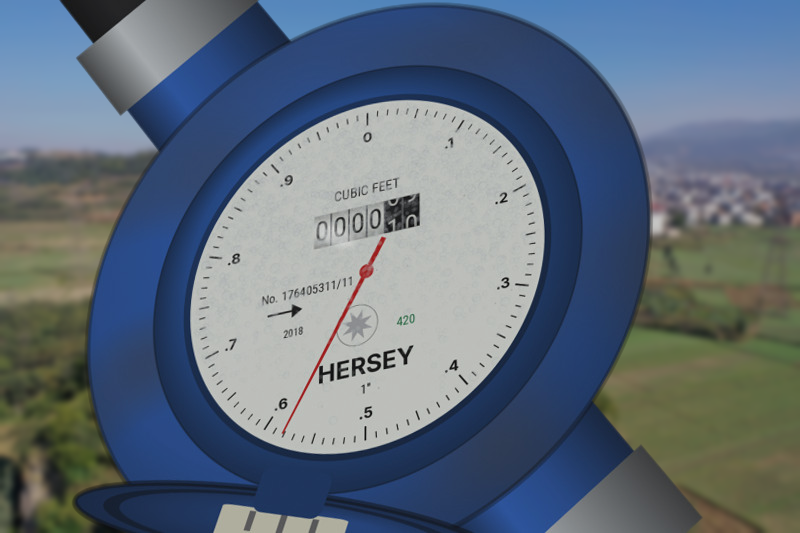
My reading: 9.58,ft³
